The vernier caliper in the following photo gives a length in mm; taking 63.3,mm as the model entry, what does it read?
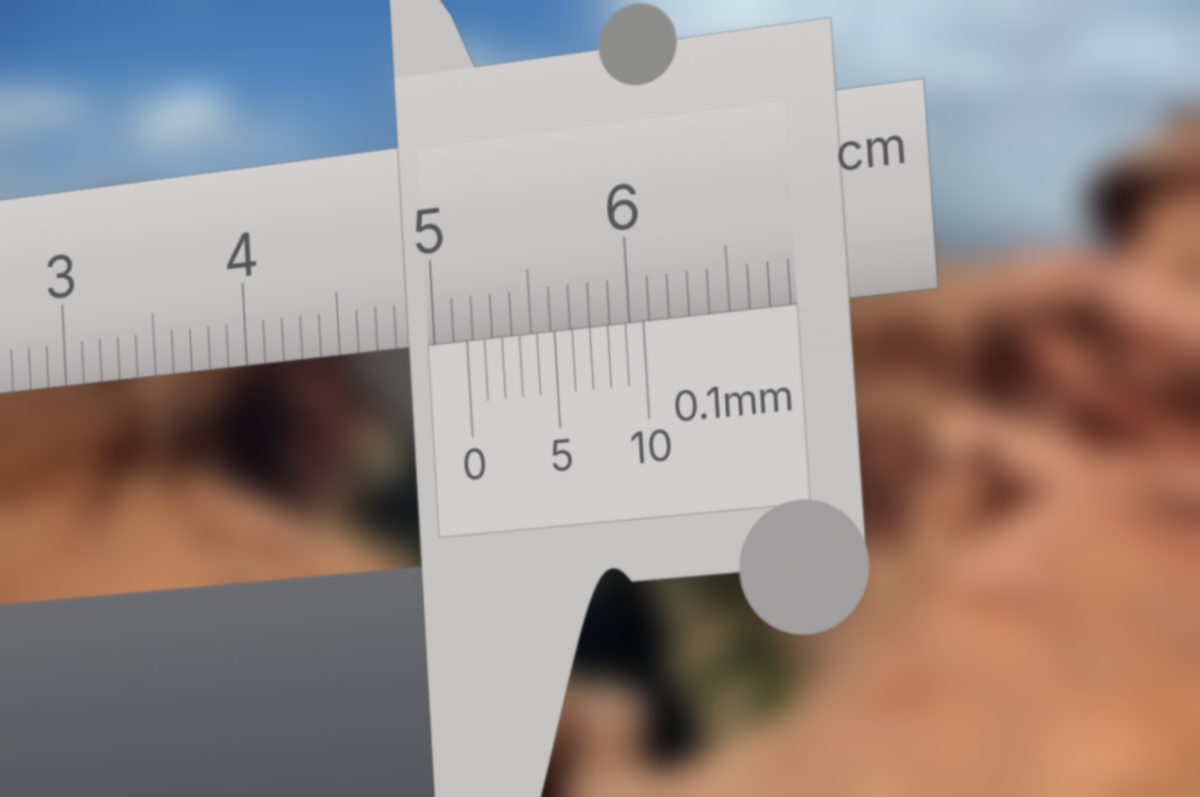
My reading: 51.7,mm
